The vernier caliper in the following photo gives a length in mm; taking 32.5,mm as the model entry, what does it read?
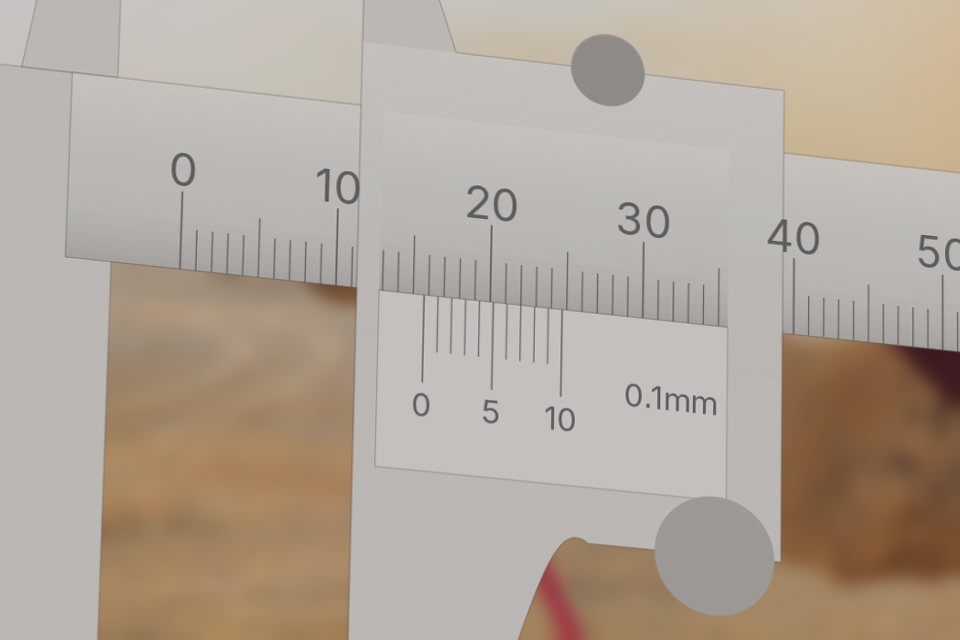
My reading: 15.7,mm
